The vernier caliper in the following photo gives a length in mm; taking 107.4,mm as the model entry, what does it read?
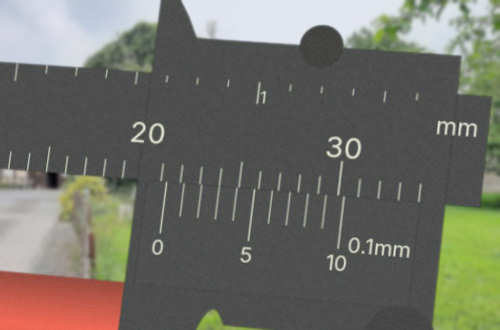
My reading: 21.3,mm
